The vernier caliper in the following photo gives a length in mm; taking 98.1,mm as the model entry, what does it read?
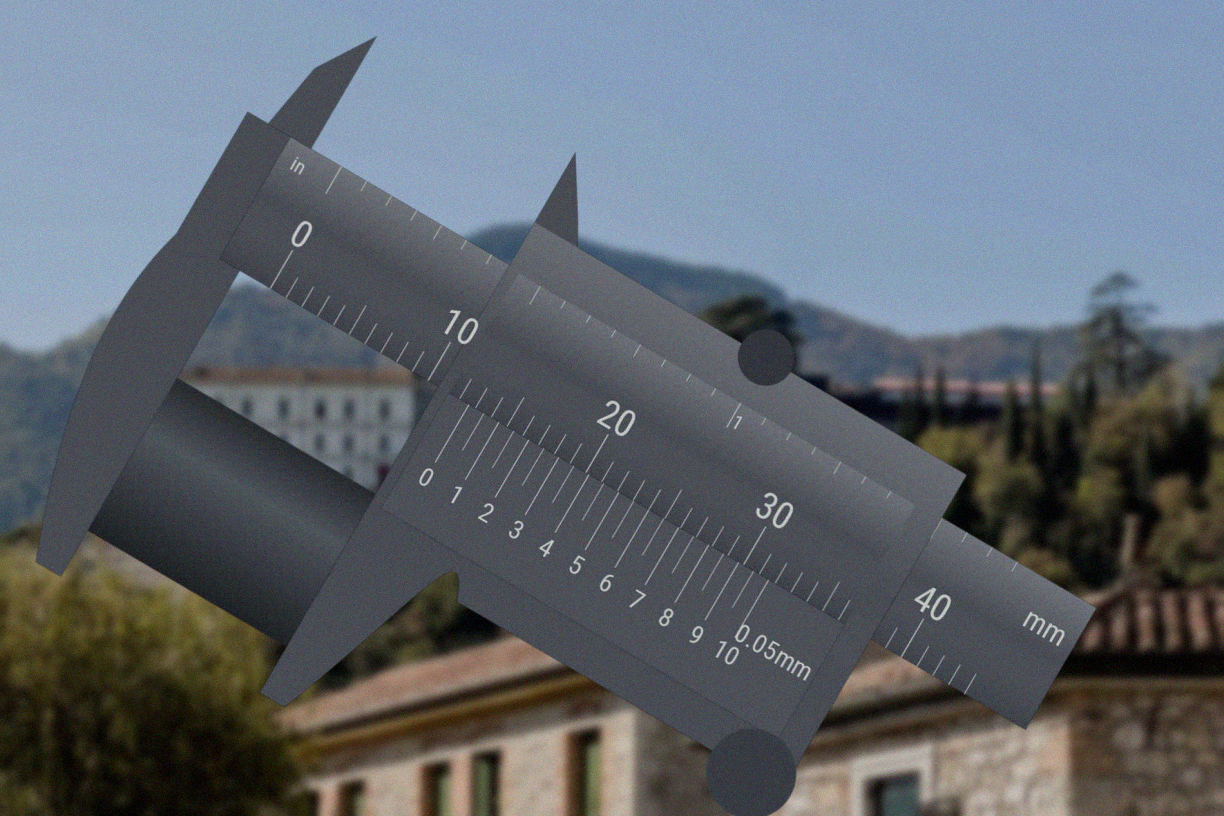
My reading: 12.6,mm
